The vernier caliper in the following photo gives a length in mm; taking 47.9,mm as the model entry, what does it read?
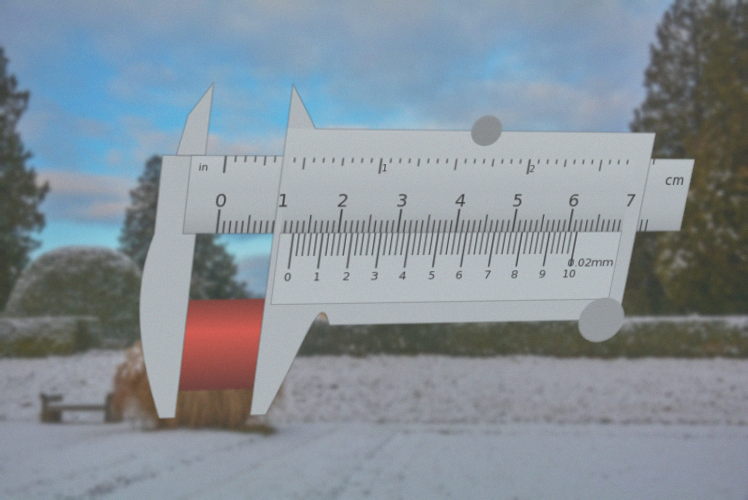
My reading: 12.5,mm
